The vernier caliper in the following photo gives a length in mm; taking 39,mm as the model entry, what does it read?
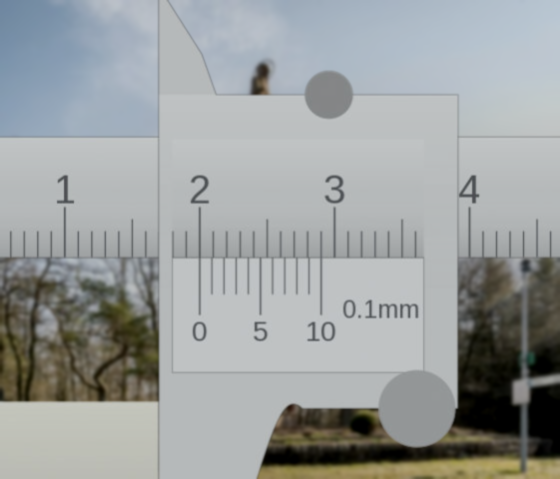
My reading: 20.0,mm
